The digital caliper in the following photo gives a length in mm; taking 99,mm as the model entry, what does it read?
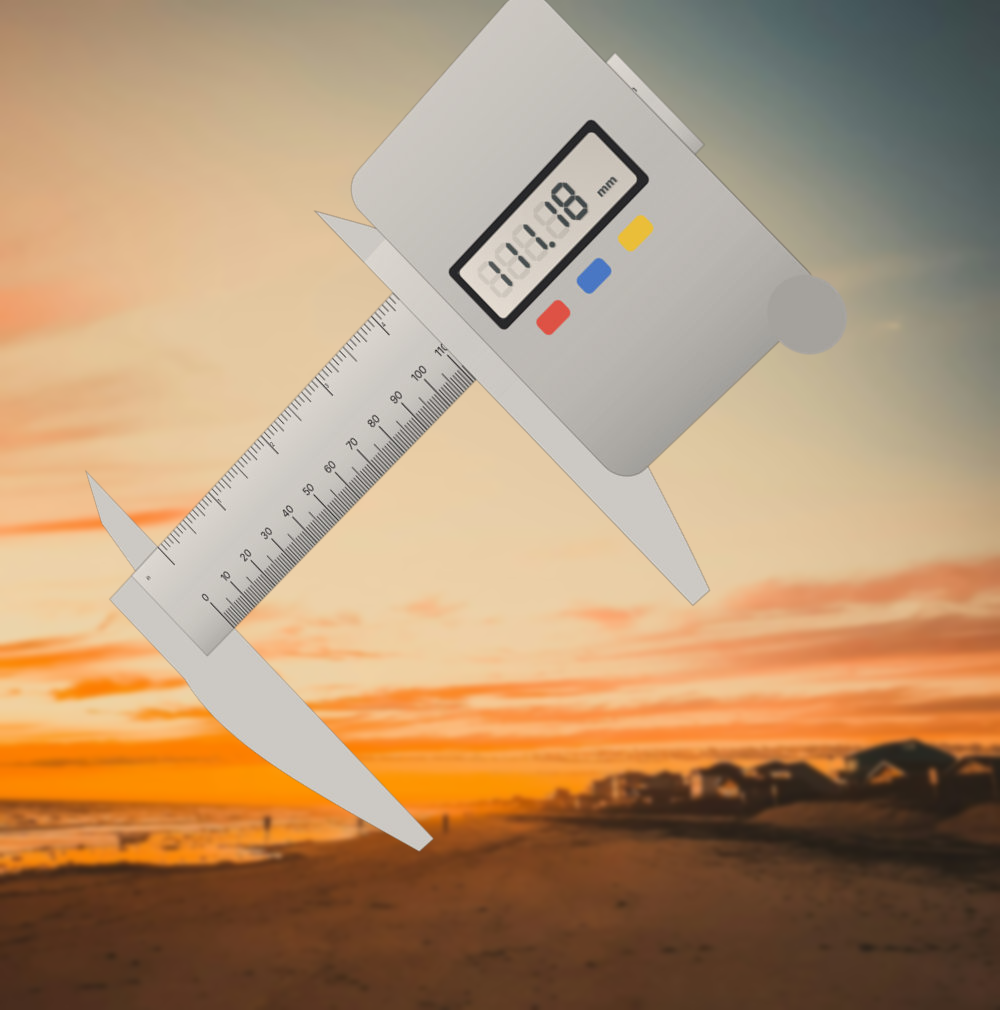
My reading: 111.18,mm
